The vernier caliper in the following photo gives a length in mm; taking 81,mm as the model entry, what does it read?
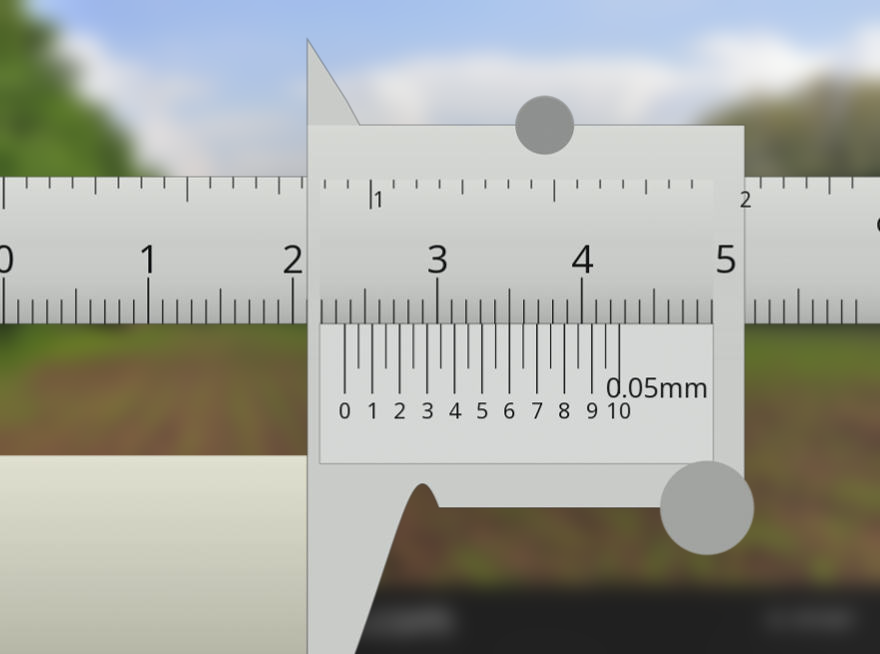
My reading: 23.6,mm
